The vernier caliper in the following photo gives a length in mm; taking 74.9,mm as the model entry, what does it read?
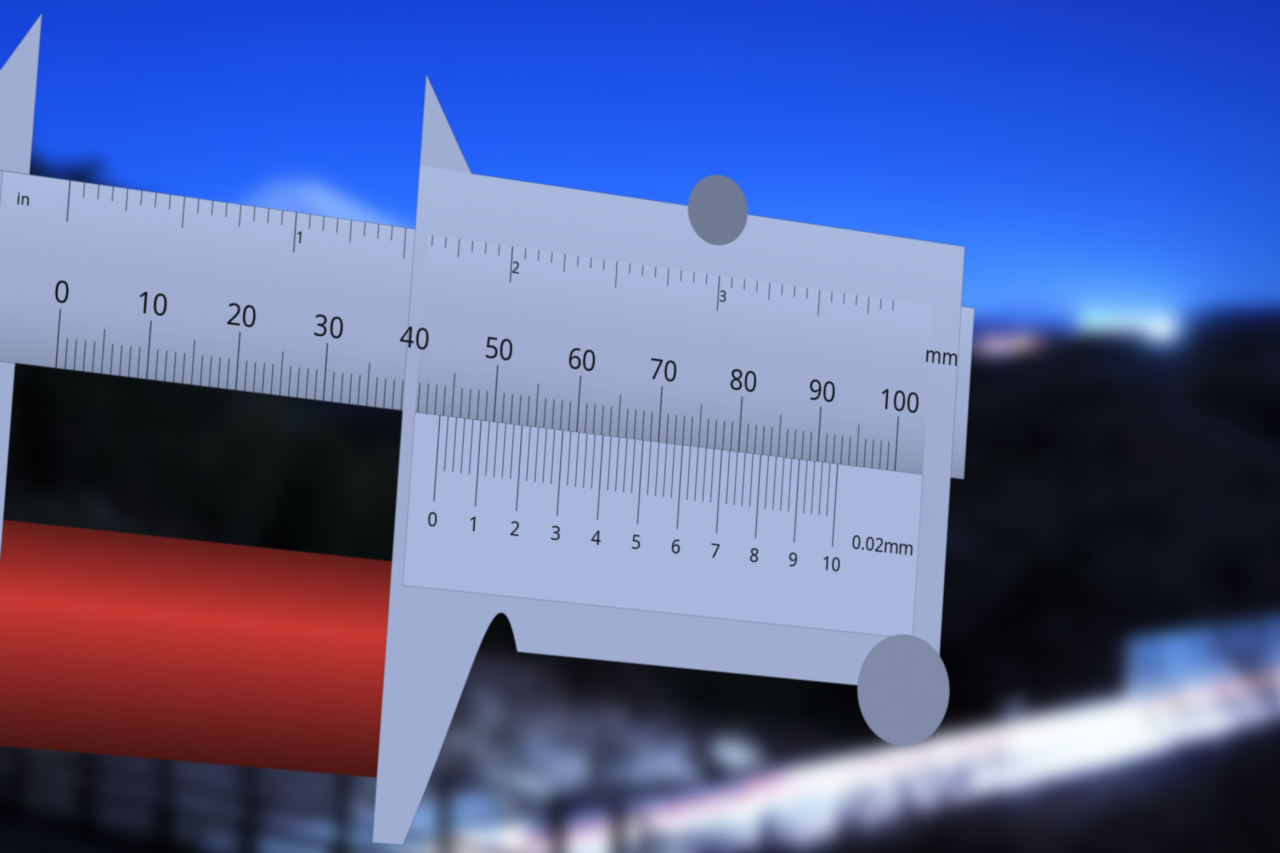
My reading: 43.6,mm
